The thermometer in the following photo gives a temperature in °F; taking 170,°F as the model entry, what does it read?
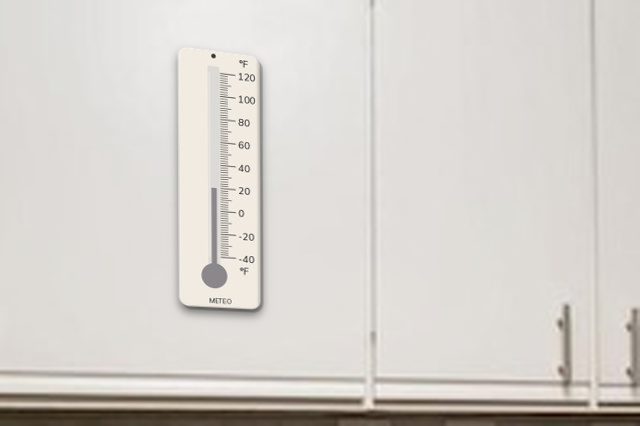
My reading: 20,°F
